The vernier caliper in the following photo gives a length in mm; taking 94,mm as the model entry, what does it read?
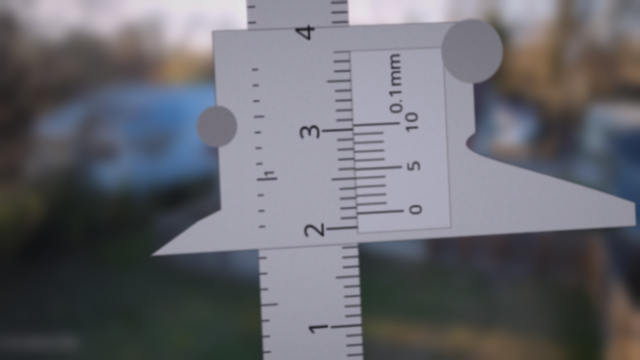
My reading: 21.4,mm
